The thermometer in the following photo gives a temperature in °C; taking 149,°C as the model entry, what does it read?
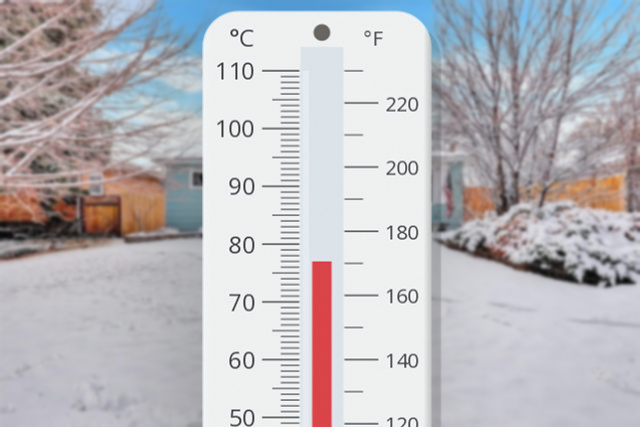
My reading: 77,°C
